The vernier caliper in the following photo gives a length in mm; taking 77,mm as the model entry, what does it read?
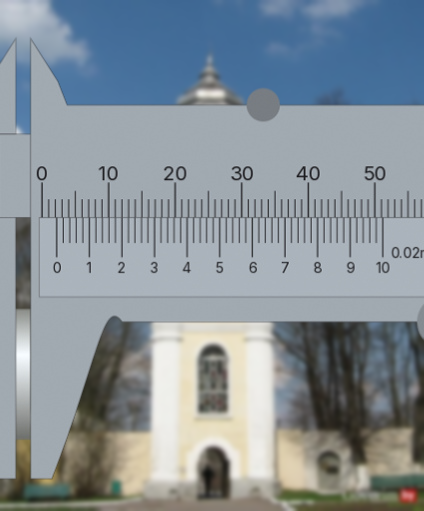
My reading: 2.2,mm
